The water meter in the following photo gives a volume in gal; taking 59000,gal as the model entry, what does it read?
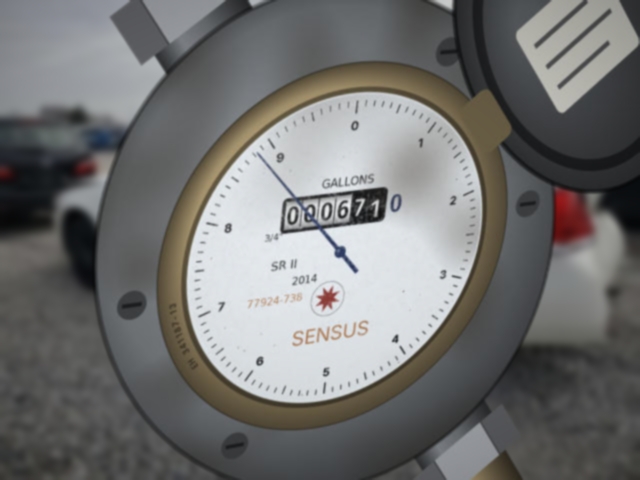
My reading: 6708.8,gal
